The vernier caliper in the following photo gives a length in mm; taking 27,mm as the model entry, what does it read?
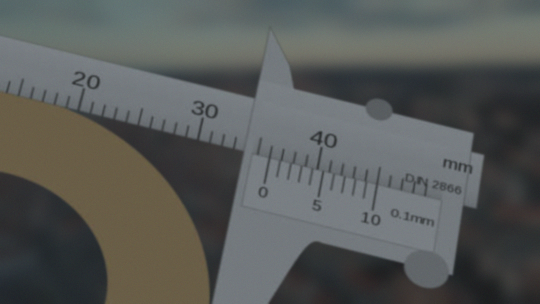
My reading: 36.0,mm
